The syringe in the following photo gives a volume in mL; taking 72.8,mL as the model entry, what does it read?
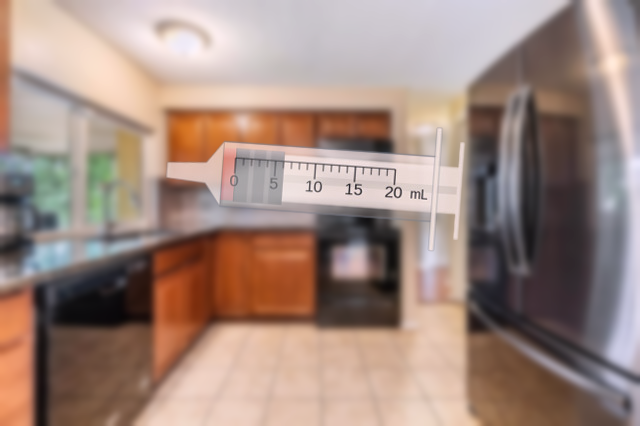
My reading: 0,mL
